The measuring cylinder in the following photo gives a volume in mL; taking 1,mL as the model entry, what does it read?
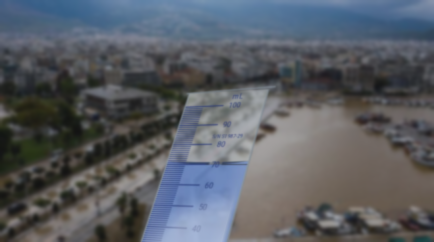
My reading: 70,mL
